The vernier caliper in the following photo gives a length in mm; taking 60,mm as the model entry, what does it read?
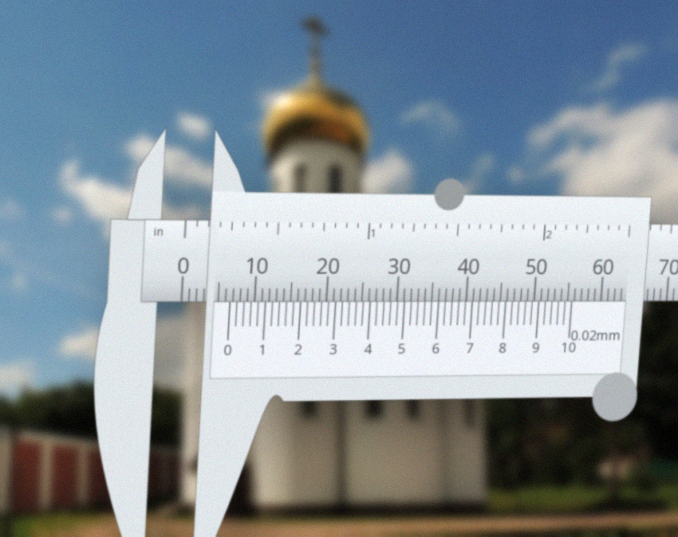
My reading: 6.6,mm
